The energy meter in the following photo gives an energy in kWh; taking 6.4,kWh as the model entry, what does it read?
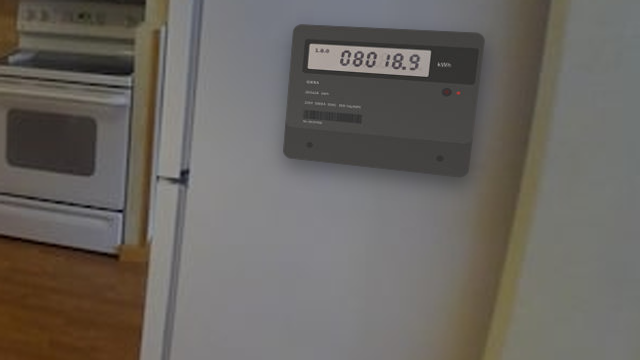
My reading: 8018.9,kWh
